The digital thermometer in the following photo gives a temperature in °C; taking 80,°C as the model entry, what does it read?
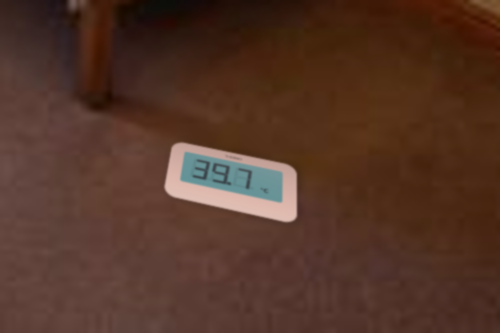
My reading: 39.7,°C
